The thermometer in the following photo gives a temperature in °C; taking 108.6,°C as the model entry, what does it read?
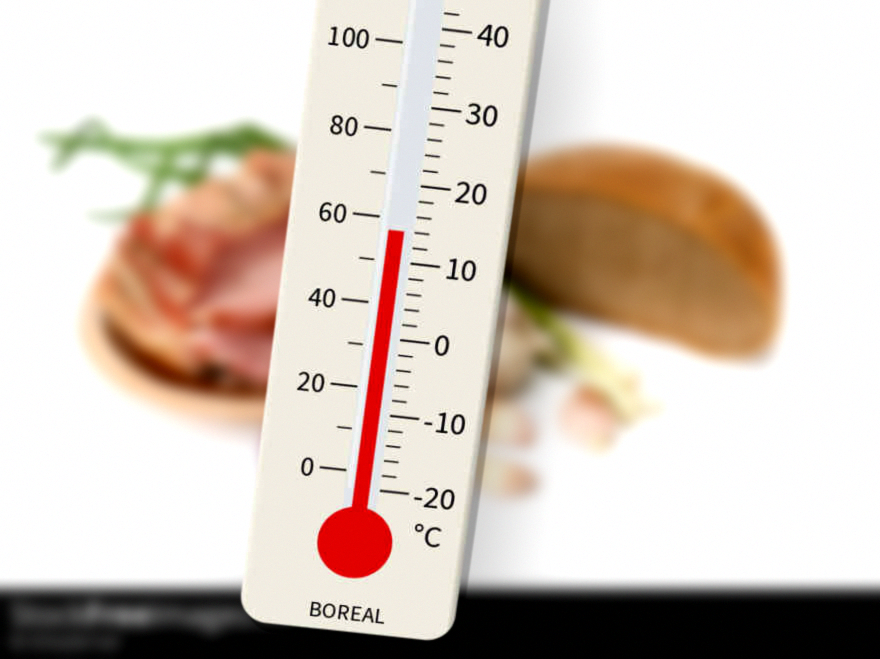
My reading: 14,°C
